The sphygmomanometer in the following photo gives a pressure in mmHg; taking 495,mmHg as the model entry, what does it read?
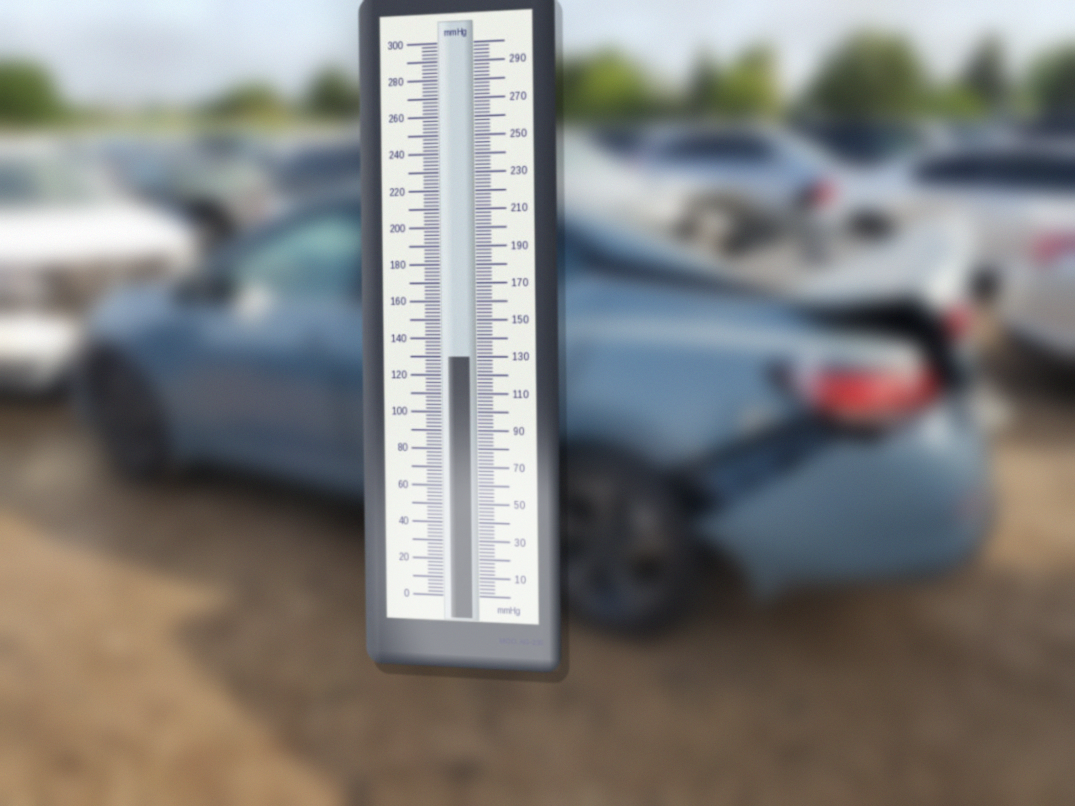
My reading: 130,mmHg
